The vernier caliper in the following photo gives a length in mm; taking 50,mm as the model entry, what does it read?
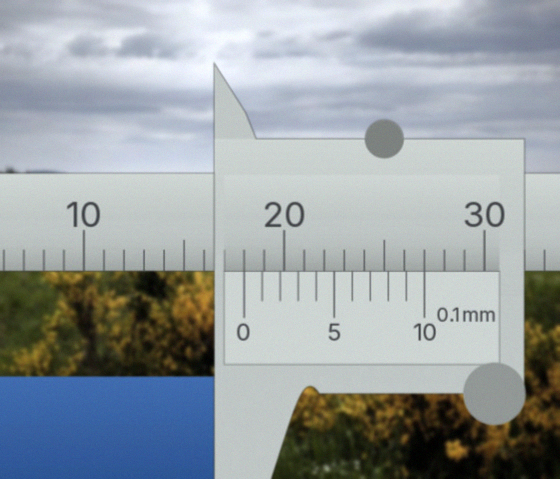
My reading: 18.0,mm
